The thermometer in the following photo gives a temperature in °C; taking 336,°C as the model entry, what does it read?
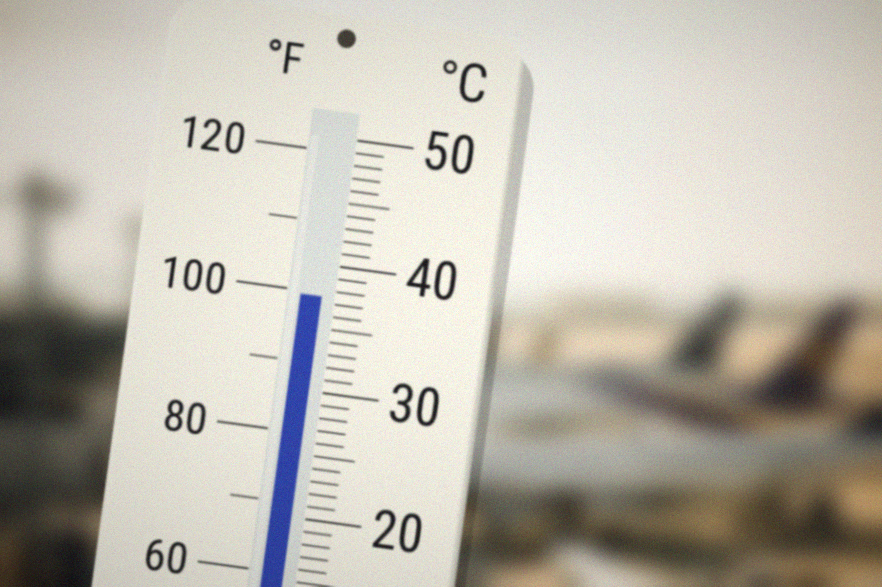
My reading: 37.5,°C
